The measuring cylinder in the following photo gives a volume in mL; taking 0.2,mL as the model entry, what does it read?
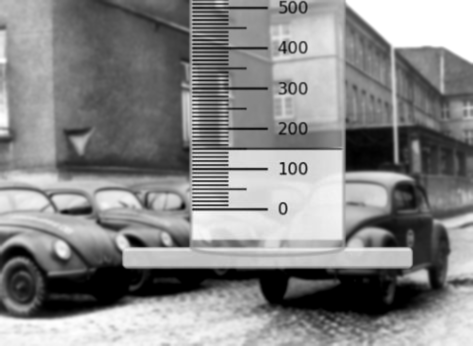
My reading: 150,mL
